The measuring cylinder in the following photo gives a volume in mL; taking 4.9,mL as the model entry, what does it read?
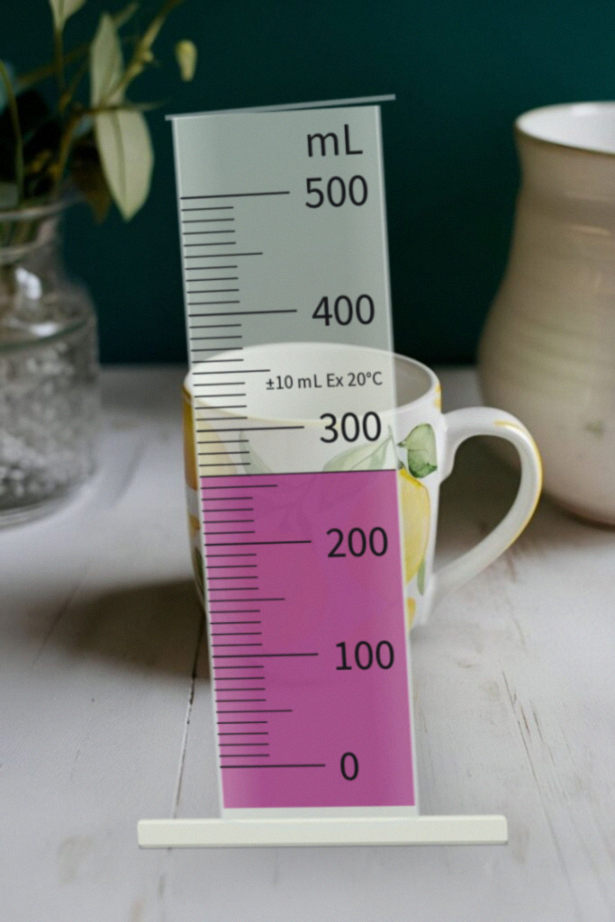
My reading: 260,mL
